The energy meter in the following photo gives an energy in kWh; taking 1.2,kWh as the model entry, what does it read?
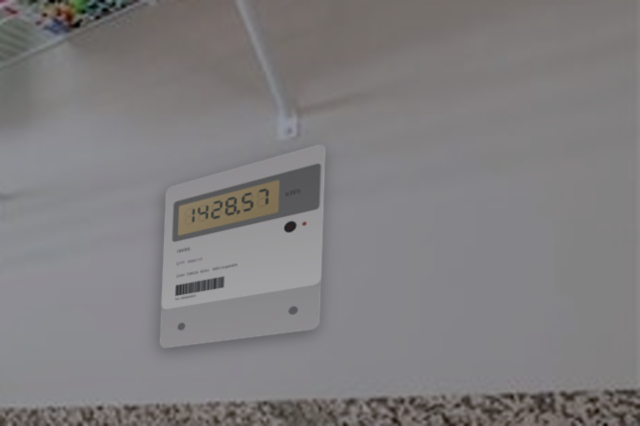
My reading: 1428.57,kWh
